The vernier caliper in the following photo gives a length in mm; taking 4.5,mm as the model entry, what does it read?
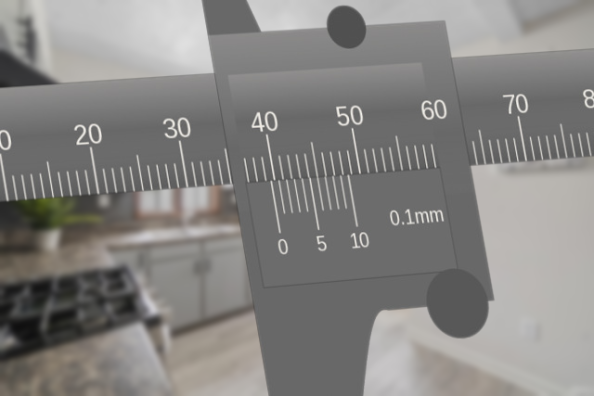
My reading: 39.6,mm
